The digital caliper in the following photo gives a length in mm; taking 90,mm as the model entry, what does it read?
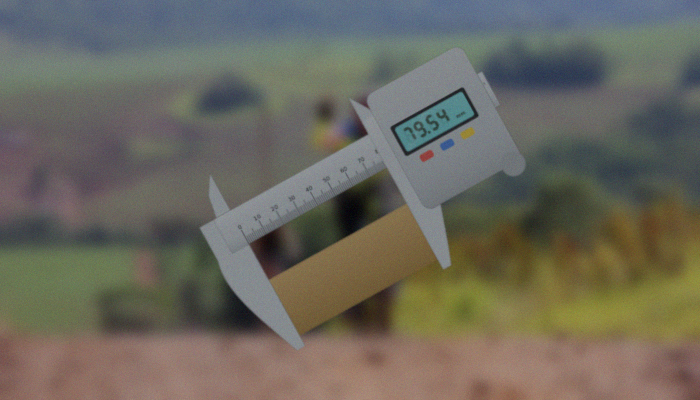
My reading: 79.54,mm
